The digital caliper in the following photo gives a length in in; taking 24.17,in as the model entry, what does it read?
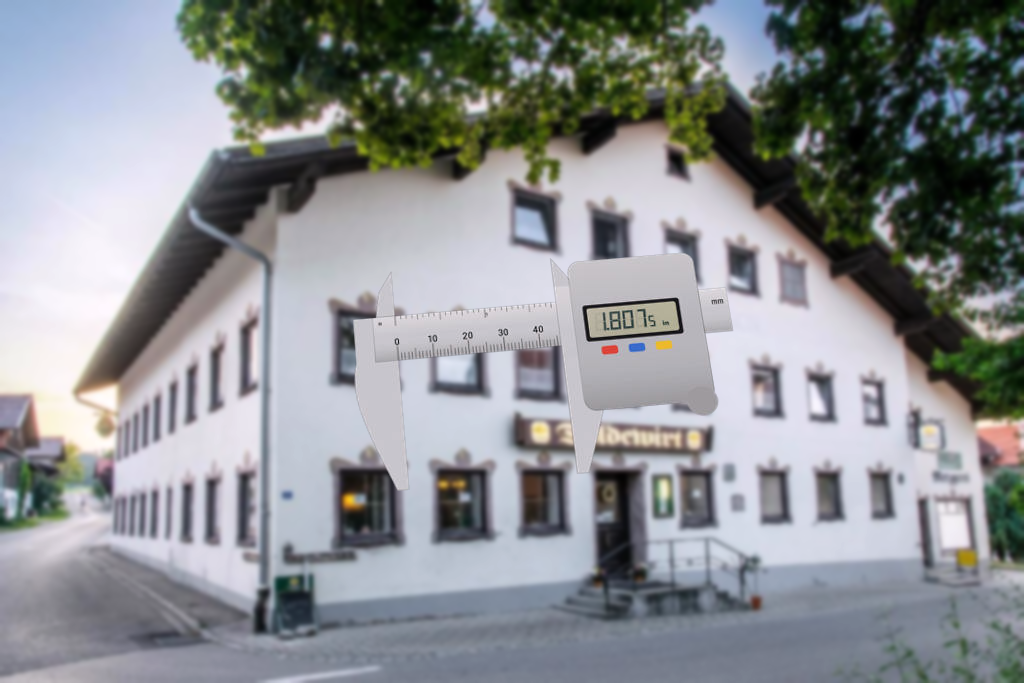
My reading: 1.8075,in
